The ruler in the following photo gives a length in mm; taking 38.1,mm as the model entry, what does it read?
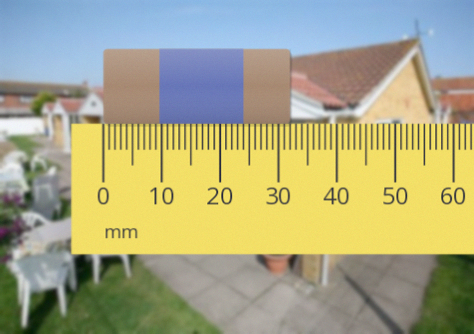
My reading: 32,mm
